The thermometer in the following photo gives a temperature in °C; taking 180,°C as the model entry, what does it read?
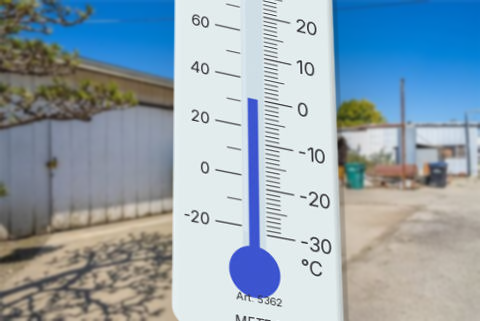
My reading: 0,°C
